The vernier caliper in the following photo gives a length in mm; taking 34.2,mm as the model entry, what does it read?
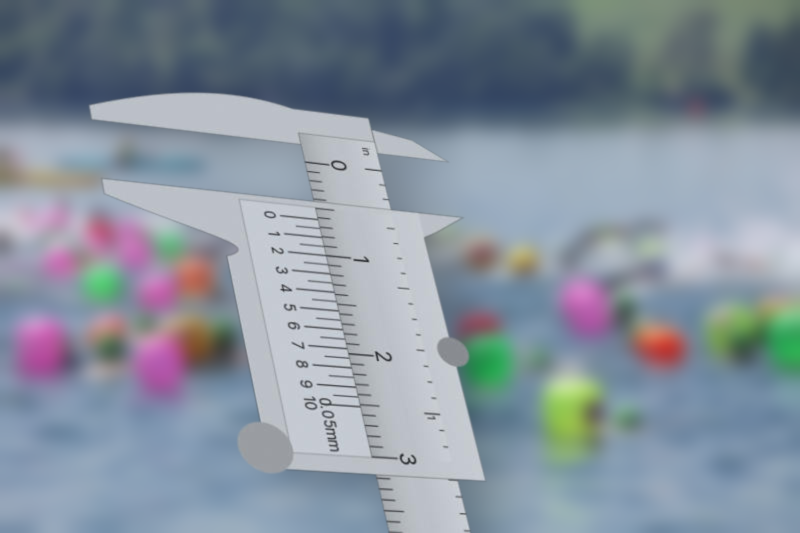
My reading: 6.2,mm
